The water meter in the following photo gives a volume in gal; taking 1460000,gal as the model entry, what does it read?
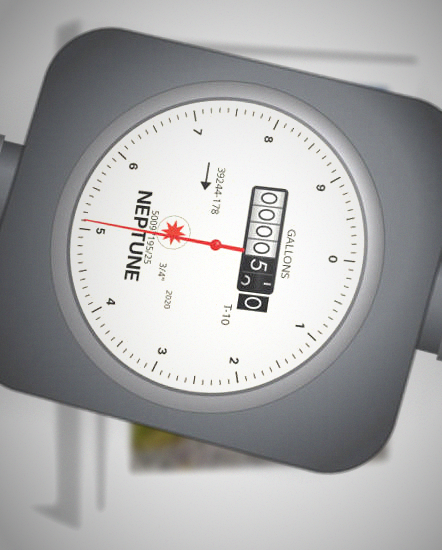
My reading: 515.1,gal
